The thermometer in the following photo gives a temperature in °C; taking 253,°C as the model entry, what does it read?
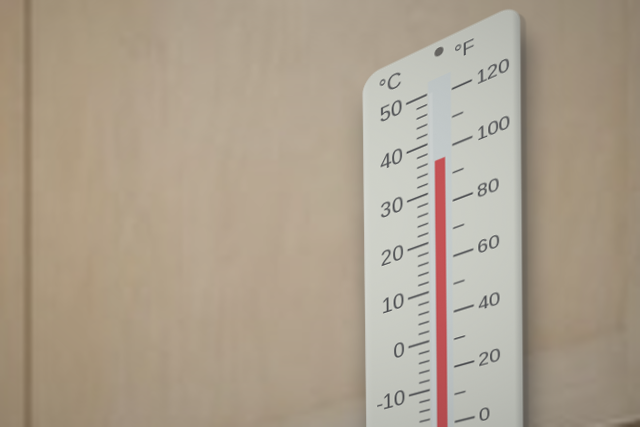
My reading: 36,°C
